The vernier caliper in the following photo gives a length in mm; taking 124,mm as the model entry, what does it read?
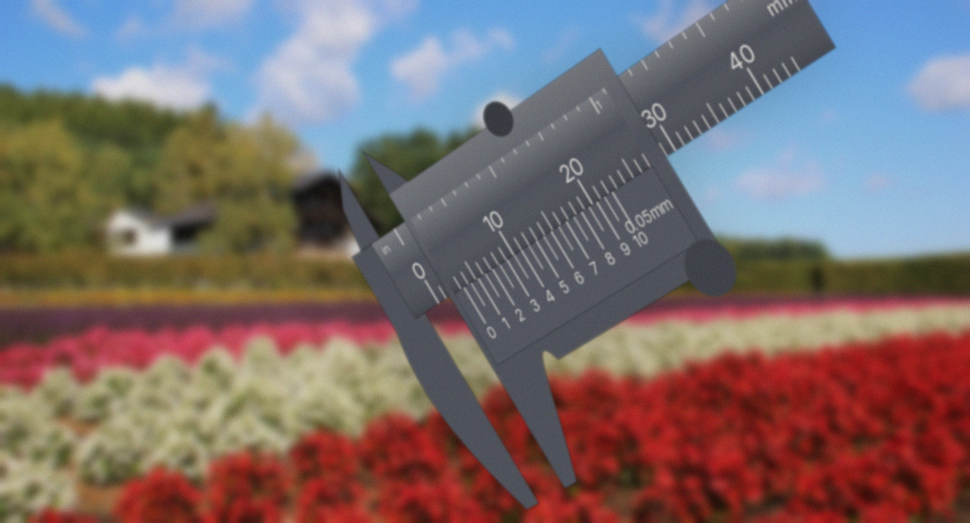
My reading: 3.4,mm
